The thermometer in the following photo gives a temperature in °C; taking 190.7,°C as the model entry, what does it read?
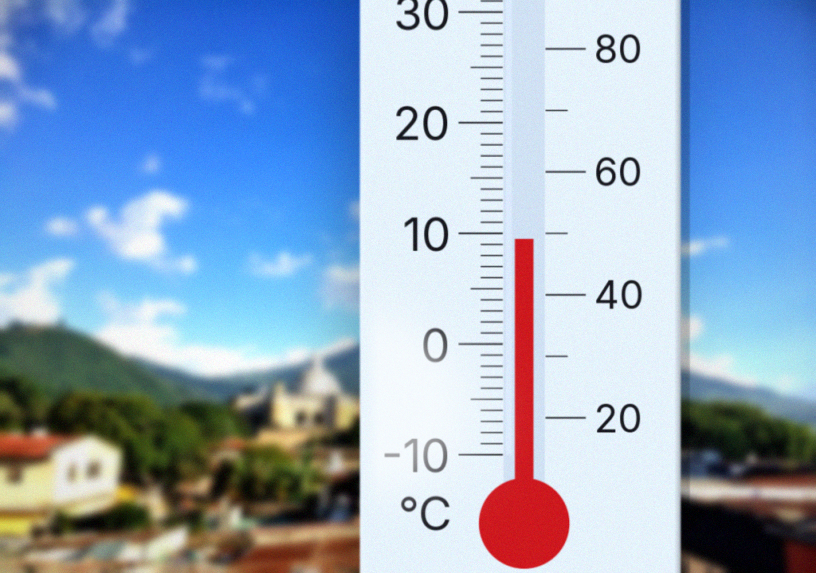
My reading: 9.5,°C
